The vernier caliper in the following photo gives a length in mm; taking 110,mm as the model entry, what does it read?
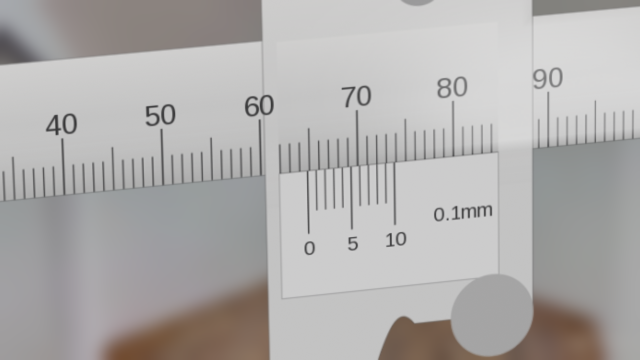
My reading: 64.8,mm
